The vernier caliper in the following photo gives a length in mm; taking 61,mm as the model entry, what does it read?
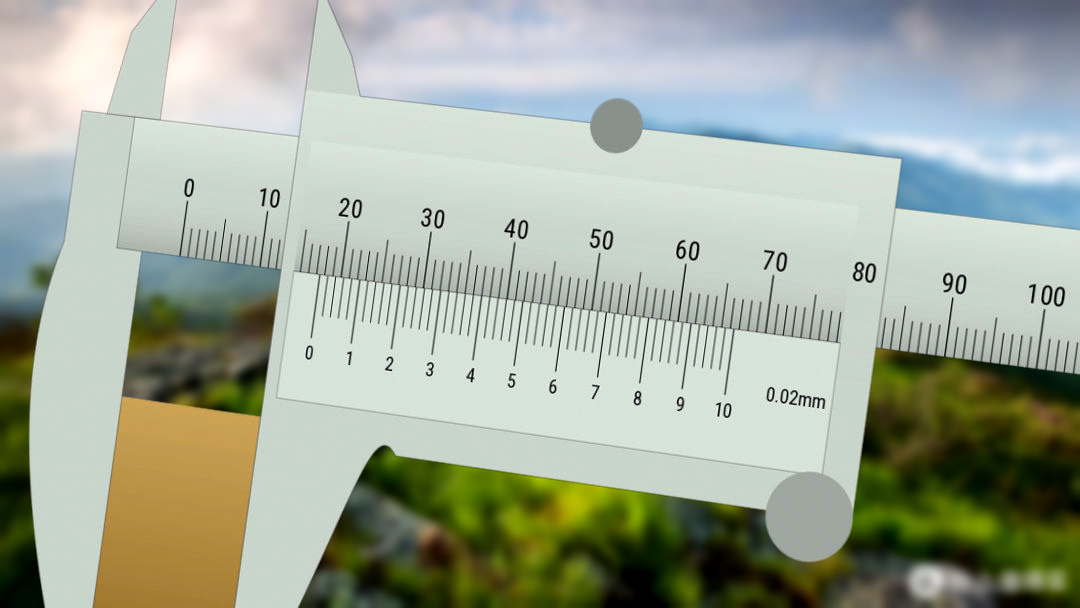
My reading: 17.4,mm
